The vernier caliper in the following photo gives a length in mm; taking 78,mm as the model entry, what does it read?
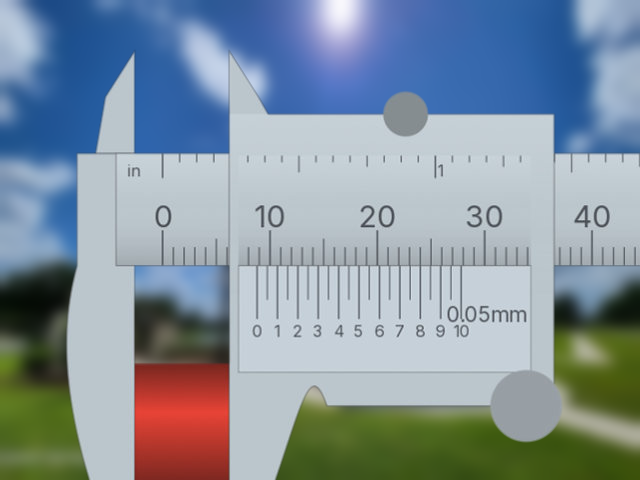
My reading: 8.8,mm
